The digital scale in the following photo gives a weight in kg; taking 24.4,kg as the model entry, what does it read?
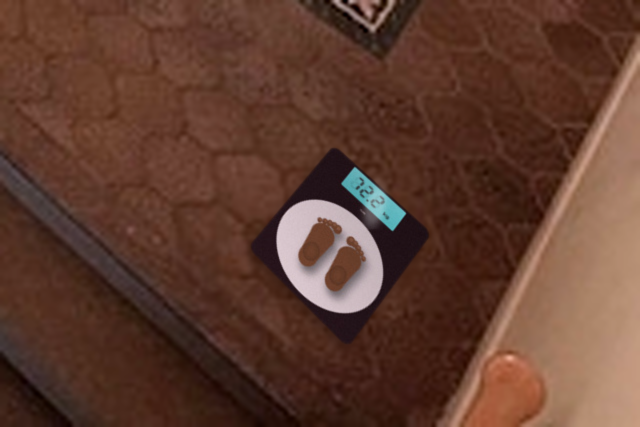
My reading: 72.2,kg
